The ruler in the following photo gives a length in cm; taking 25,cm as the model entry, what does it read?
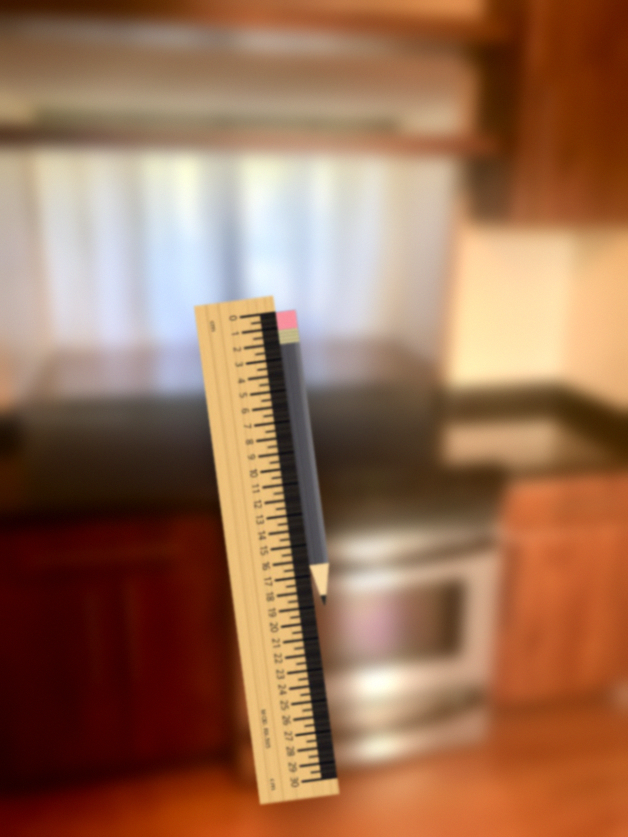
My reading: 19,cm
